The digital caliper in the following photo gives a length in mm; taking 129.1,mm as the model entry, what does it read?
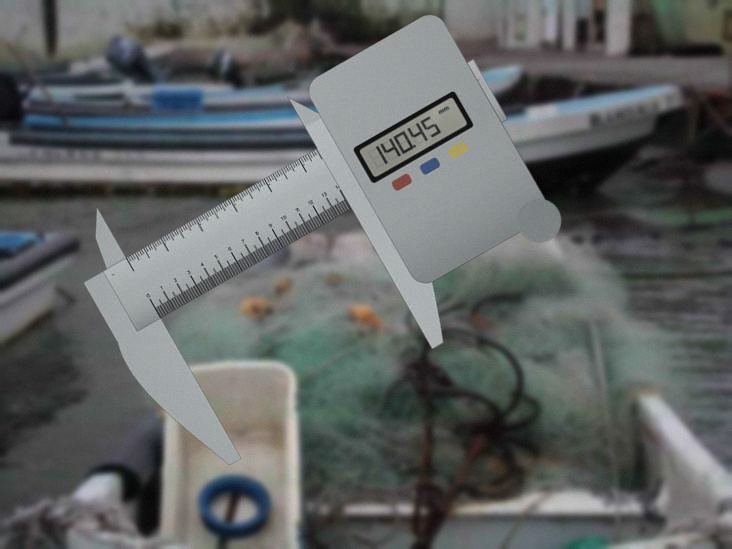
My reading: 140.45,mm
